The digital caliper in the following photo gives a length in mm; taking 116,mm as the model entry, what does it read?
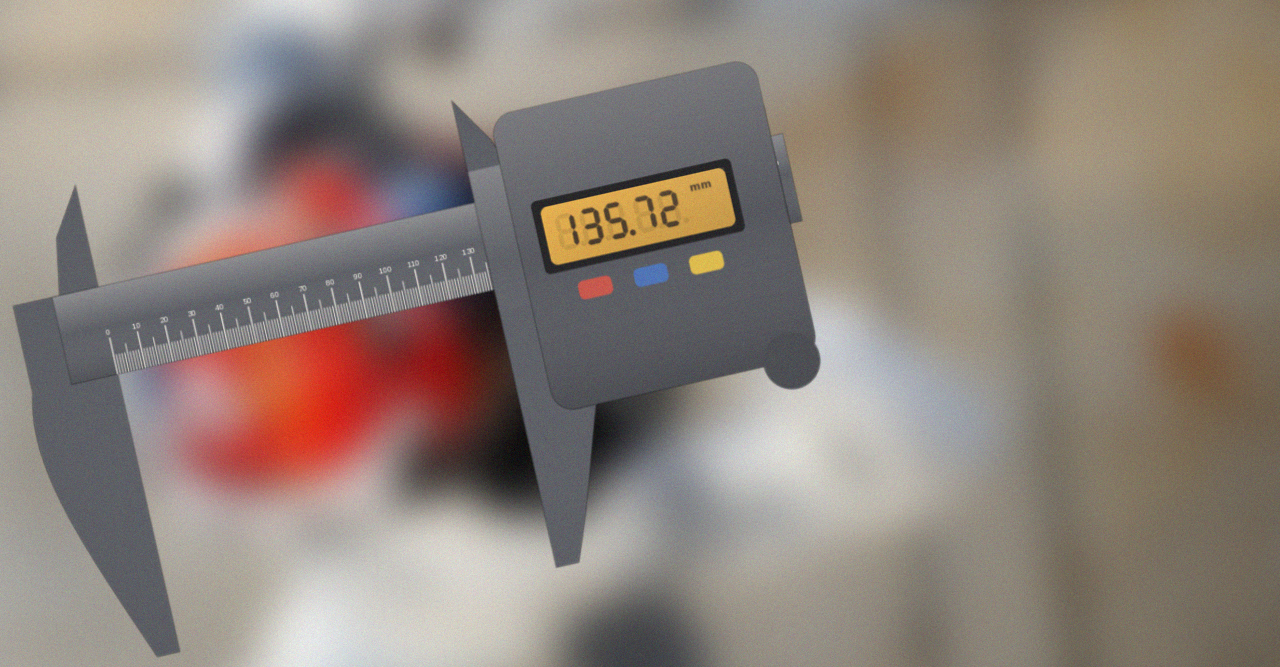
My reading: 135.72,mm
